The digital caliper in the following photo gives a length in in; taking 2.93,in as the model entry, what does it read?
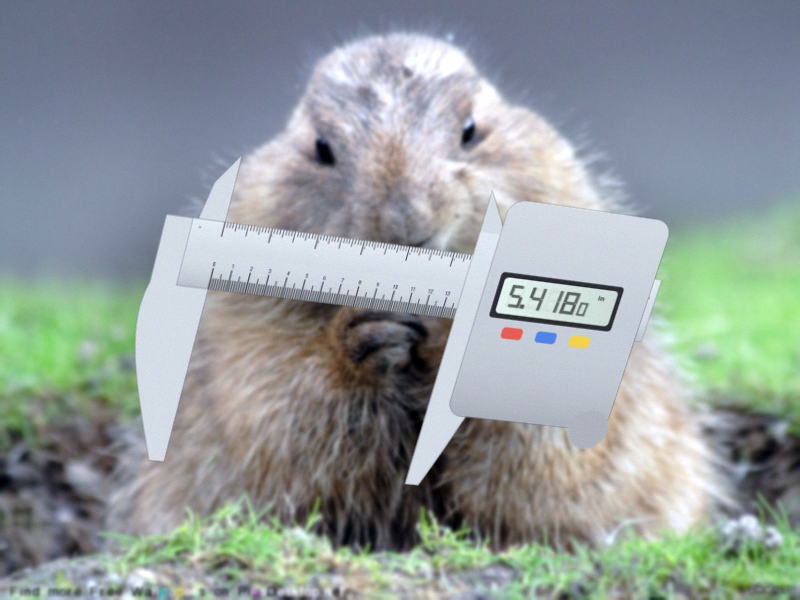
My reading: 5.4180,in
